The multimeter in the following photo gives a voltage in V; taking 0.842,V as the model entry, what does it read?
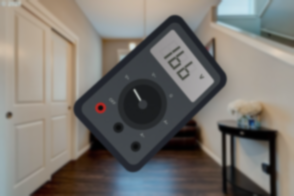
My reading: 166,V
